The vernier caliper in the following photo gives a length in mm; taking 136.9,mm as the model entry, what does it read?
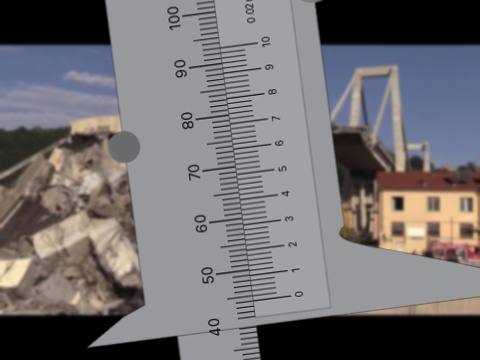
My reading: 44.0,mm
